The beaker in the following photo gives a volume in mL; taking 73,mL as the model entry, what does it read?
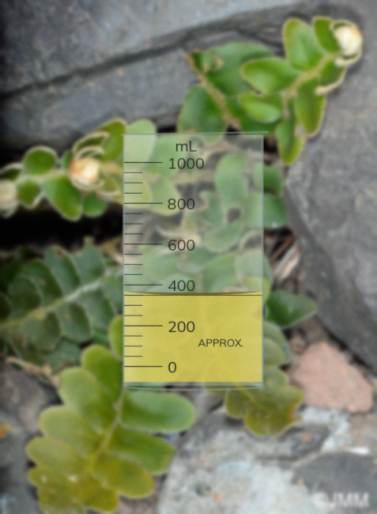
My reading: 350,mL
